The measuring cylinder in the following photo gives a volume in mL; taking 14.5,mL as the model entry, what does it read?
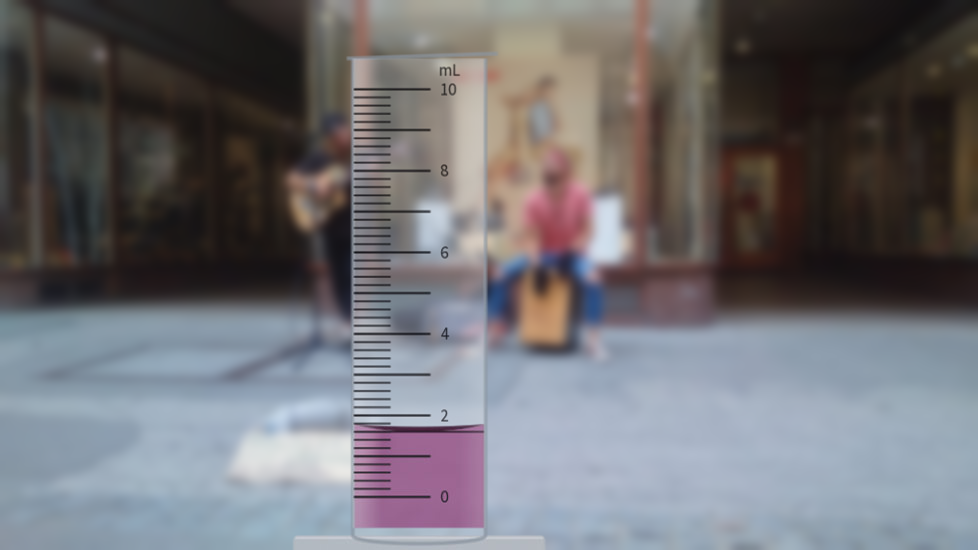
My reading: 1.6,mL
